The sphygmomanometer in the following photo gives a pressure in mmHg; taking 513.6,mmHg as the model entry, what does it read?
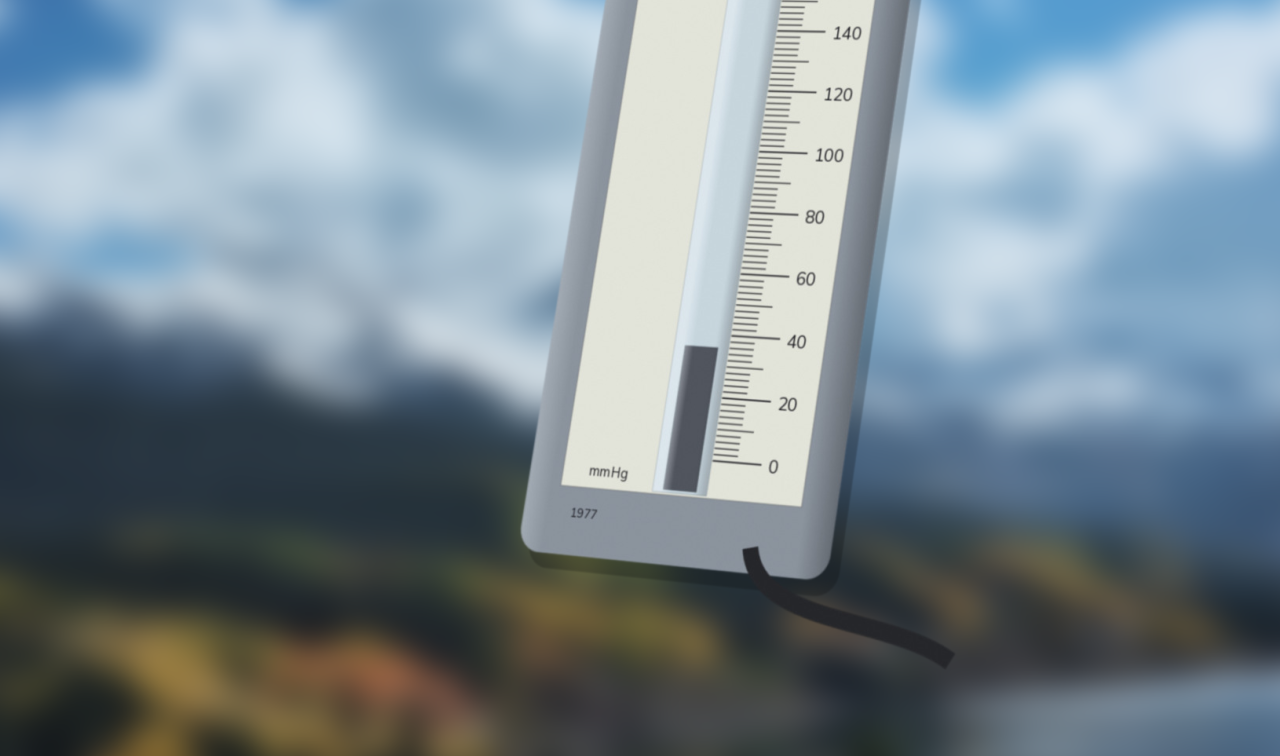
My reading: 36,mmHg
